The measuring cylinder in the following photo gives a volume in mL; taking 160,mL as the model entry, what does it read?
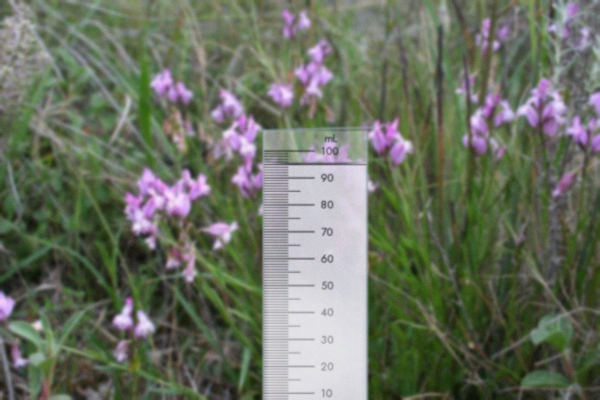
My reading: 95,mL
